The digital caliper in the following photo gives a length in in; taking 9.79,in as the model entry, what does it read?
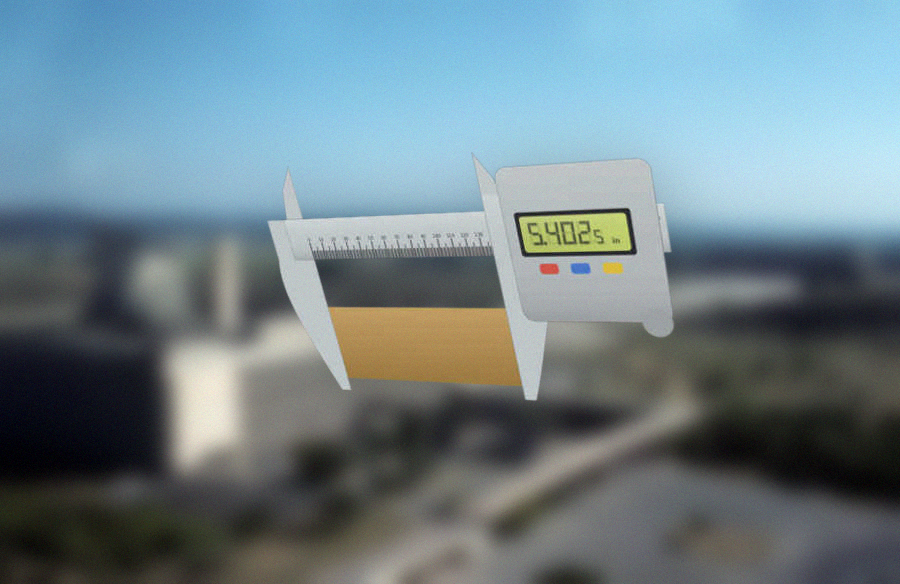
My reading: 5.4025,in
